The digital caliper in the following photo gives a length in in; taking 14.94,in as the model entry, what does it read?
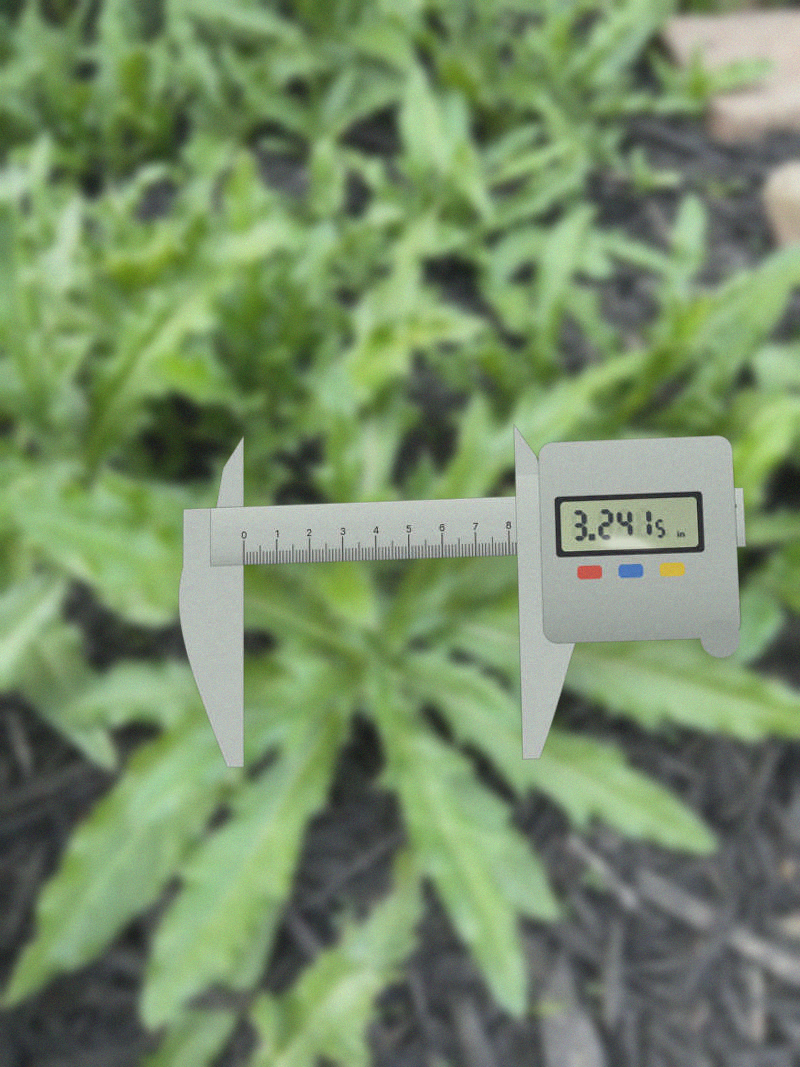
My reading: 3.2415,in
